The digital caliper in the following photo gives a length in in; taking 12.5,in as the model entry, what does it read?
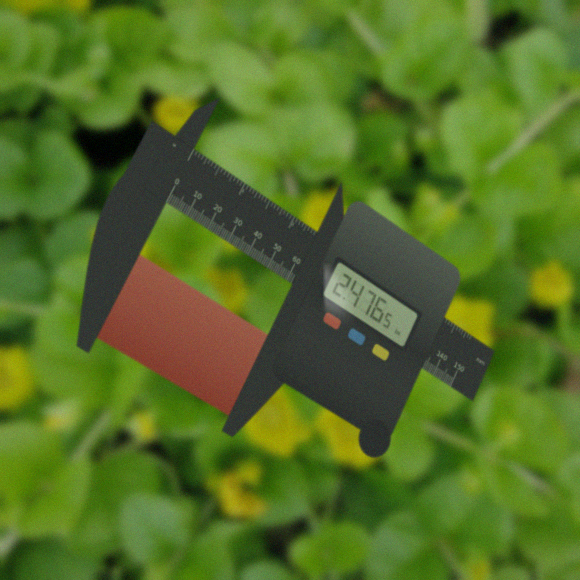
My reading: 2.4765,in
